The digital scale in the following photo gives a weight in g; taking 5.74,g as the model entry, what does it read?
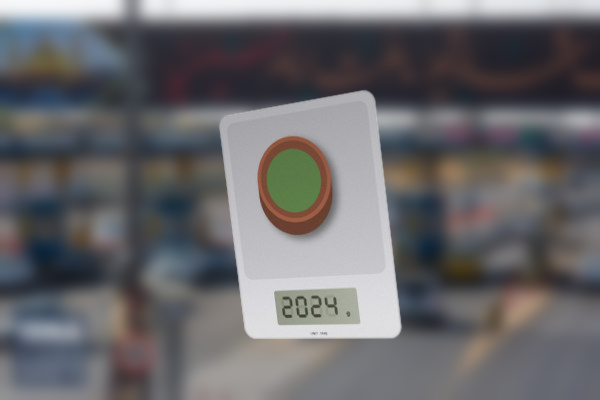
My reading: 2024,g
